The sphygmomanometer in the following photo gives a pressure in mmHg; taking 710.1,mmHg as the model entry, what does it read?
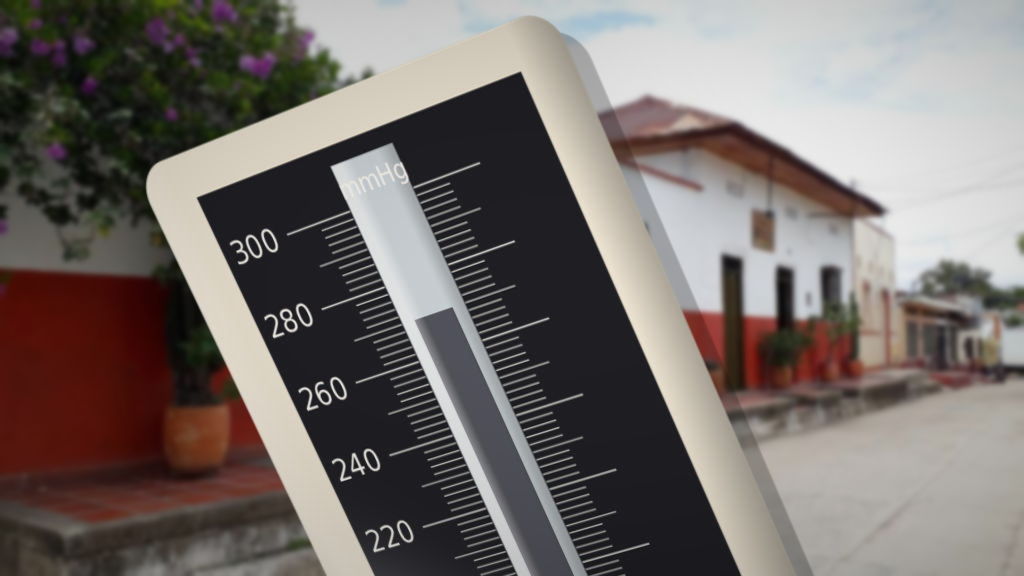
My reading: 270,mmHg
